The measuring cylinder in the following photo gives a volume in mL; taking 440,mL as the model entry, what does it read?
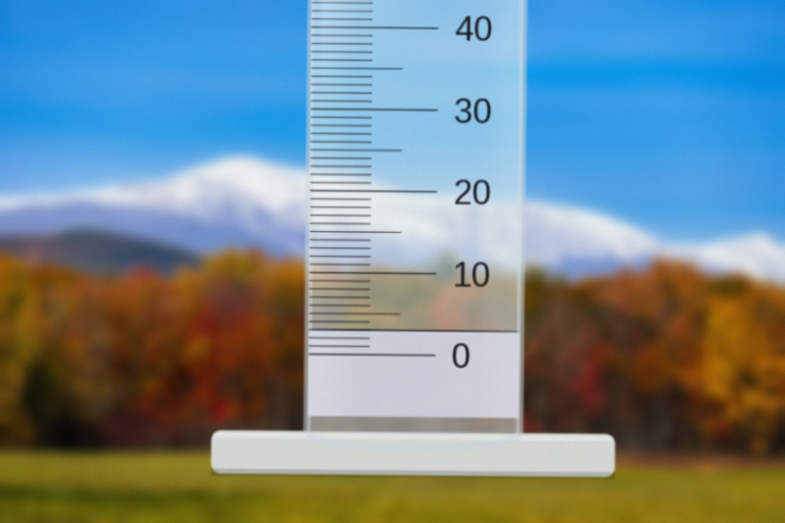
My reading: 3,mL
